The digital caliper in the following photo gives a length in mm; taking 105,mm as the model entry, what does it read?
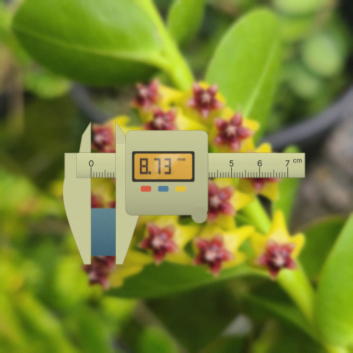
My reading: 8.73,mm
